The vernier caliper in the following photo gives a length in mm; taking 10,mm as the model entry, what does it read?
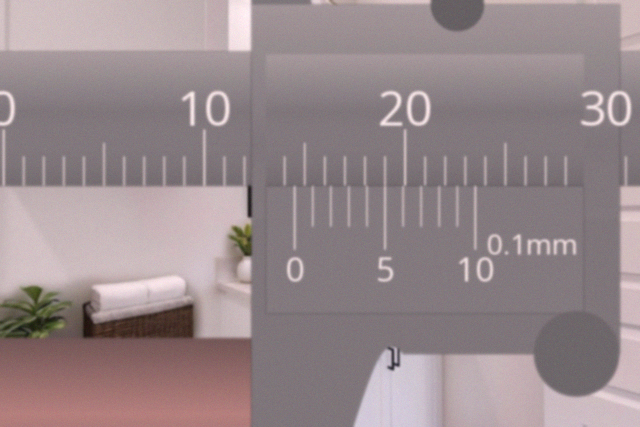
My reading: 14.5,mm
